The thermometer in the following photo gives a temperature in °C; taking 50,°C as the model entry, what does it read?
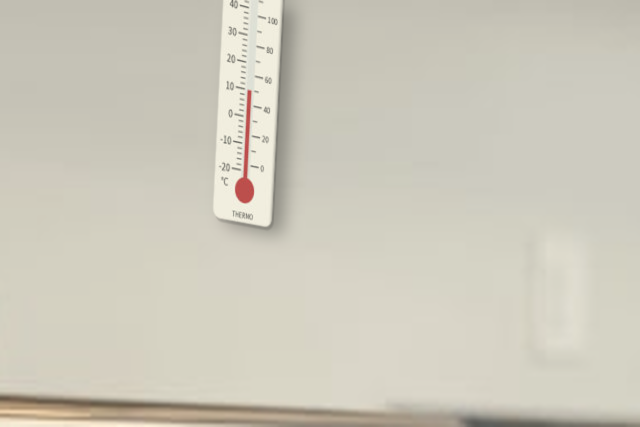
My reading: 10,°C
